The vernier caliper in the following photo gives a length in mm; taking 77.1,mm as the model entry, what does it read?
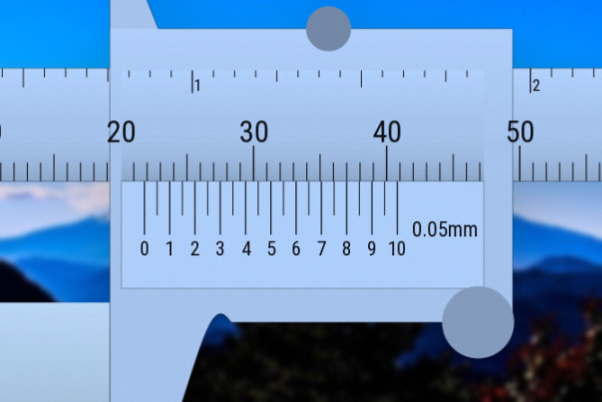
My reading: 21.8,mm
